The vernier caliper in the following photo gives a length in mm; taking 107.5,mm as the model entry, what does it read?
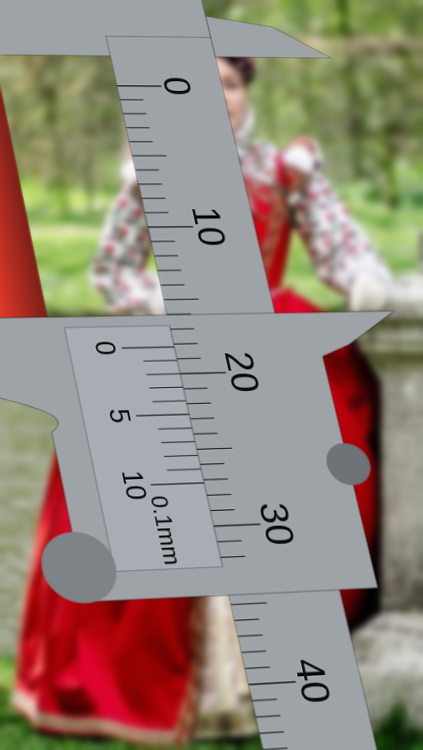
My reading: 18.2,mm
